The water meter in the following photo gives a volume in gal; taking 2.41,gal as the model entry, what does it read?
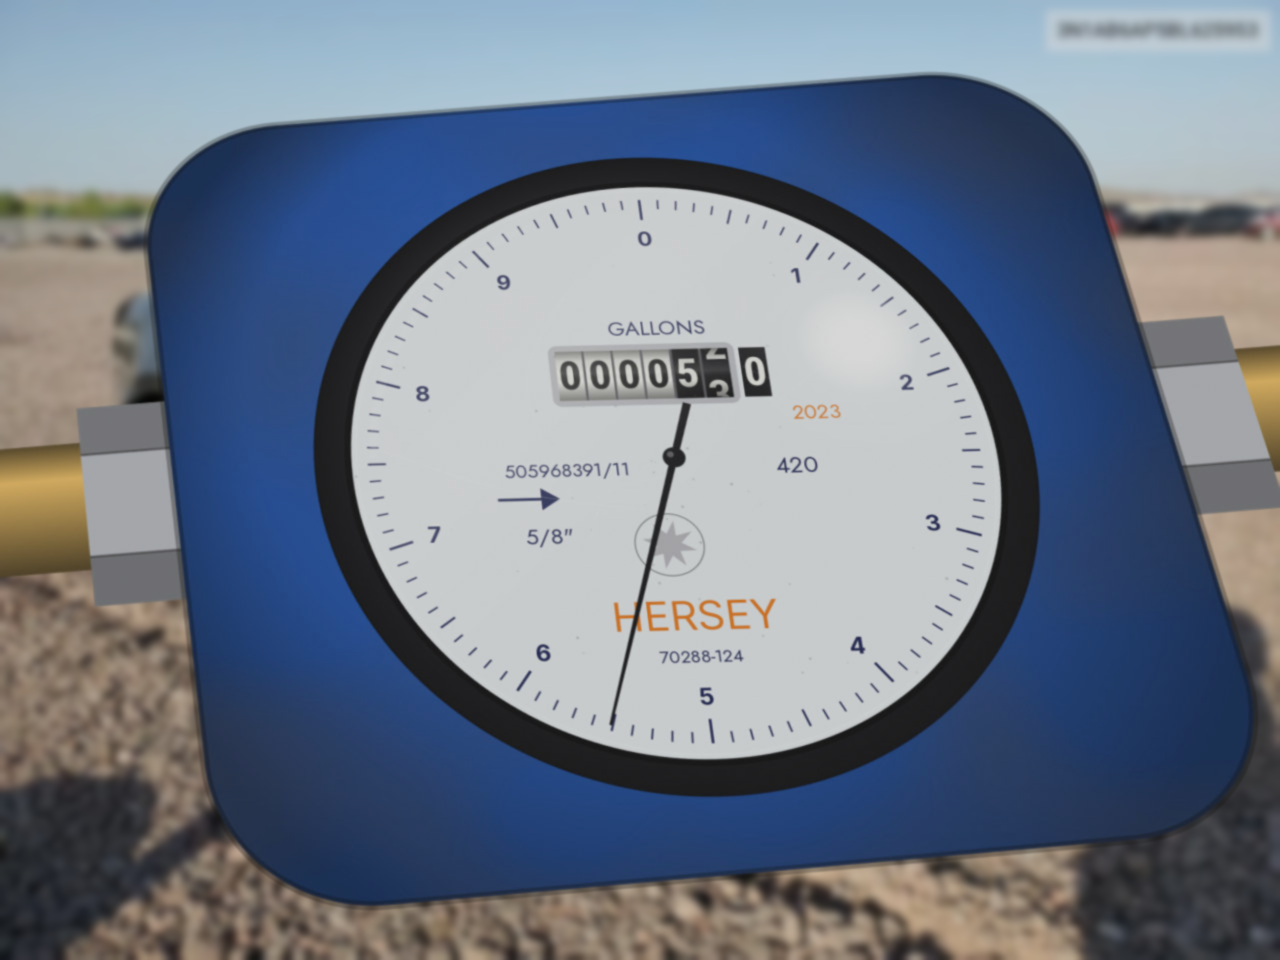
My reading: 525.5,gal
